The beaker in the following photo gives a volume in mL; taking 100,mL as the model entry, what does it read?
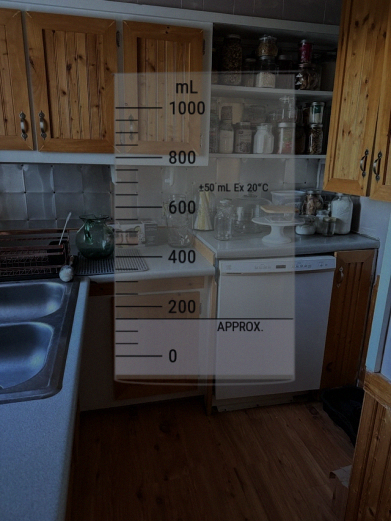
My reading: 150,mL
